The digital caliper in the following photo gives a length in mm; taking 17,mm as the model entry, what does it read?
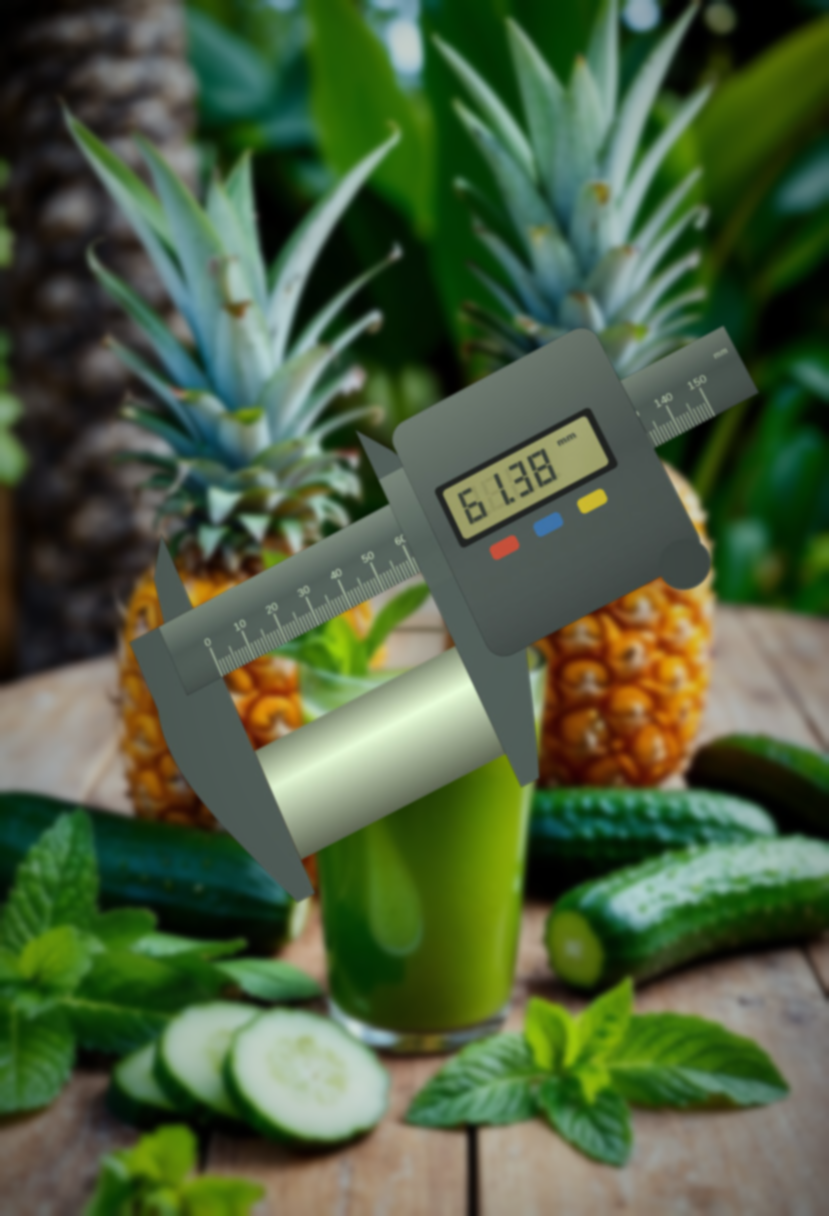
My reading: 61.38,mm
